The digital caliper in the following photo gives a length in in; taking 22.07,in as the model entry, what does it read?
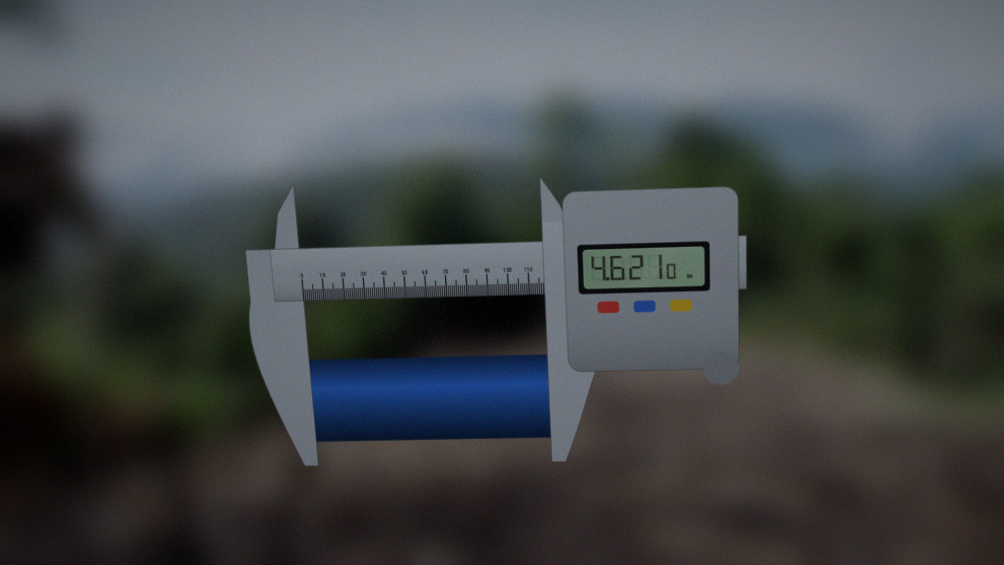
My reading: 4.6210,in
